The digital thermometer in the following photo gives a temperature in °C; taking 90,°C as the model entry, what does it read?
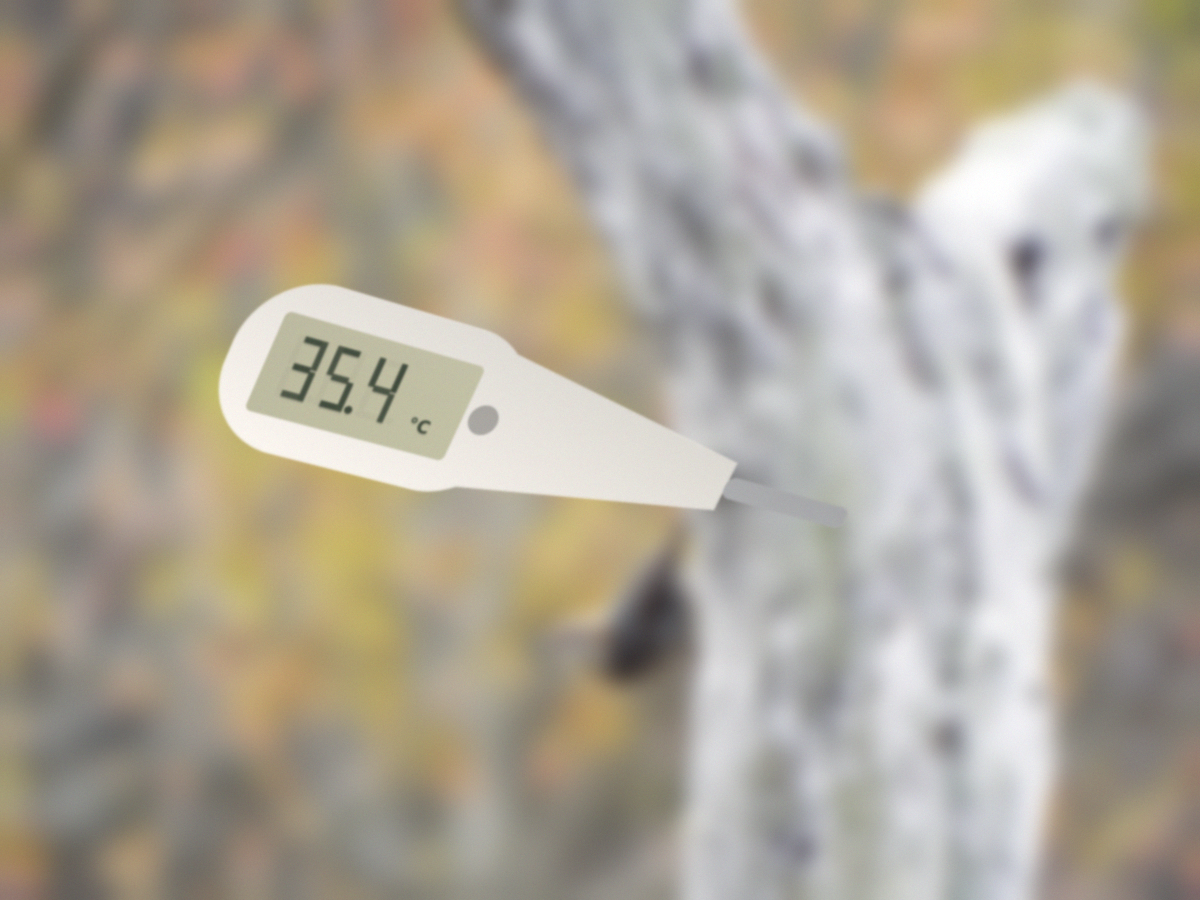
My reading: 35.4,°C
